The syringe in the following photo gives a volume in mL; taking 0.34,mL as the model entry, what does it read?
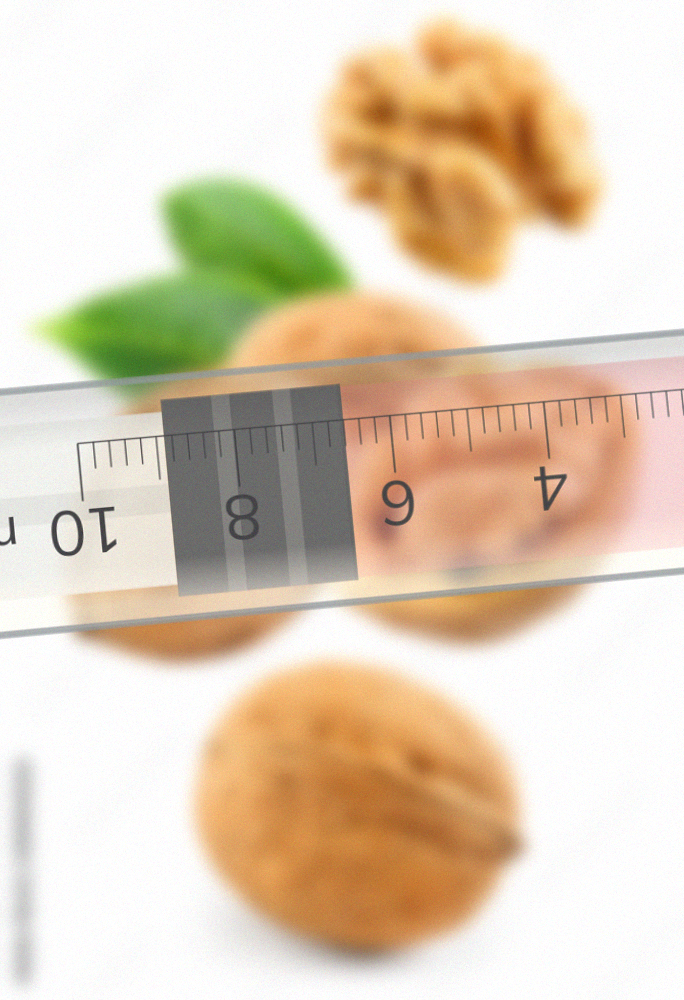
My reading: 6.6,mL
